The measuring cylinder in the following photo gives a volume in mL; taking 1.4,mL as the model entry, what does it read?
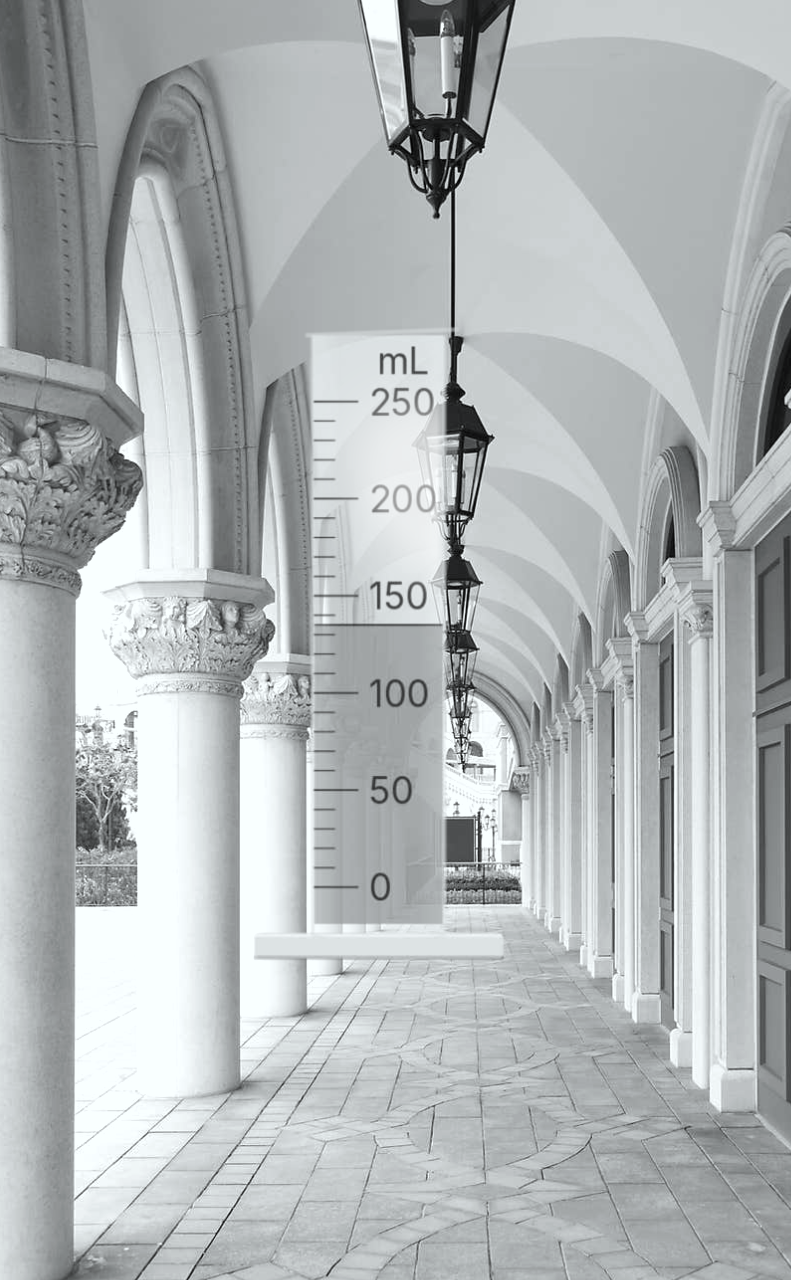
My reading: 135,mL
